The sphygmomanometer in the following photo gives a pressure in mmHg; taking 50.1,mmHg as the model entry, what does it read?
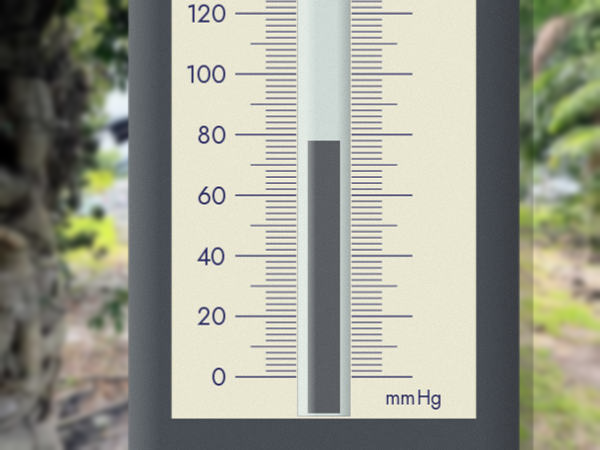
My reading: 78,mmHg
